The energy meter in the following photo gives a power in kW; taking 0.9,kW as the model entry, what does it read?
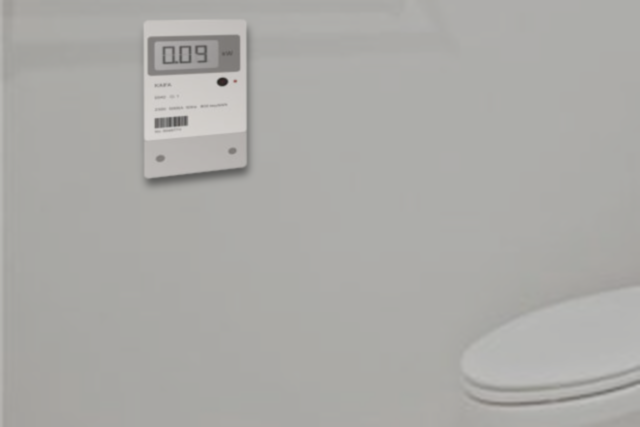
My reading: 0.09,kW
